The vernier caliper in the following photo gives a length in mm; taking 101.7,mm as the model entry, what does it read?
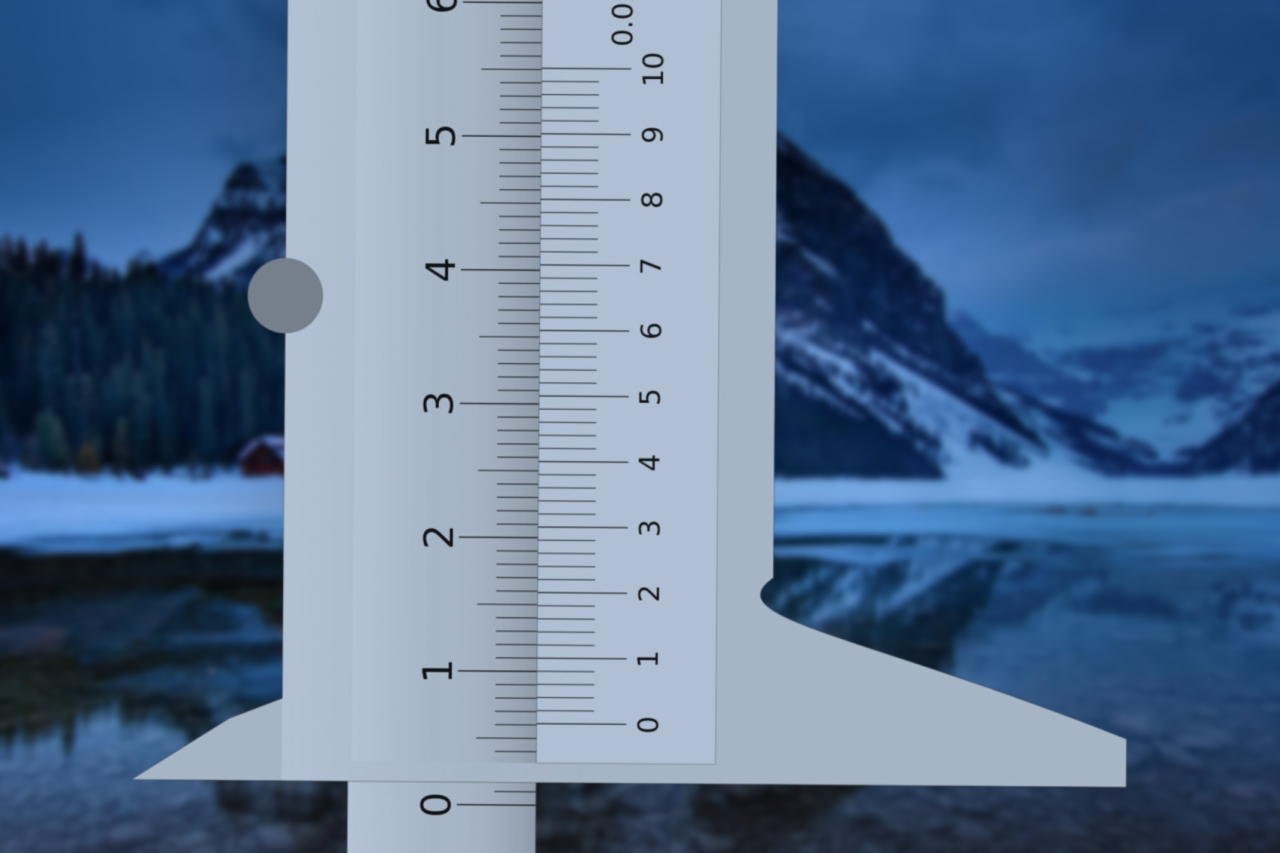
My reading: 6.1,mm
